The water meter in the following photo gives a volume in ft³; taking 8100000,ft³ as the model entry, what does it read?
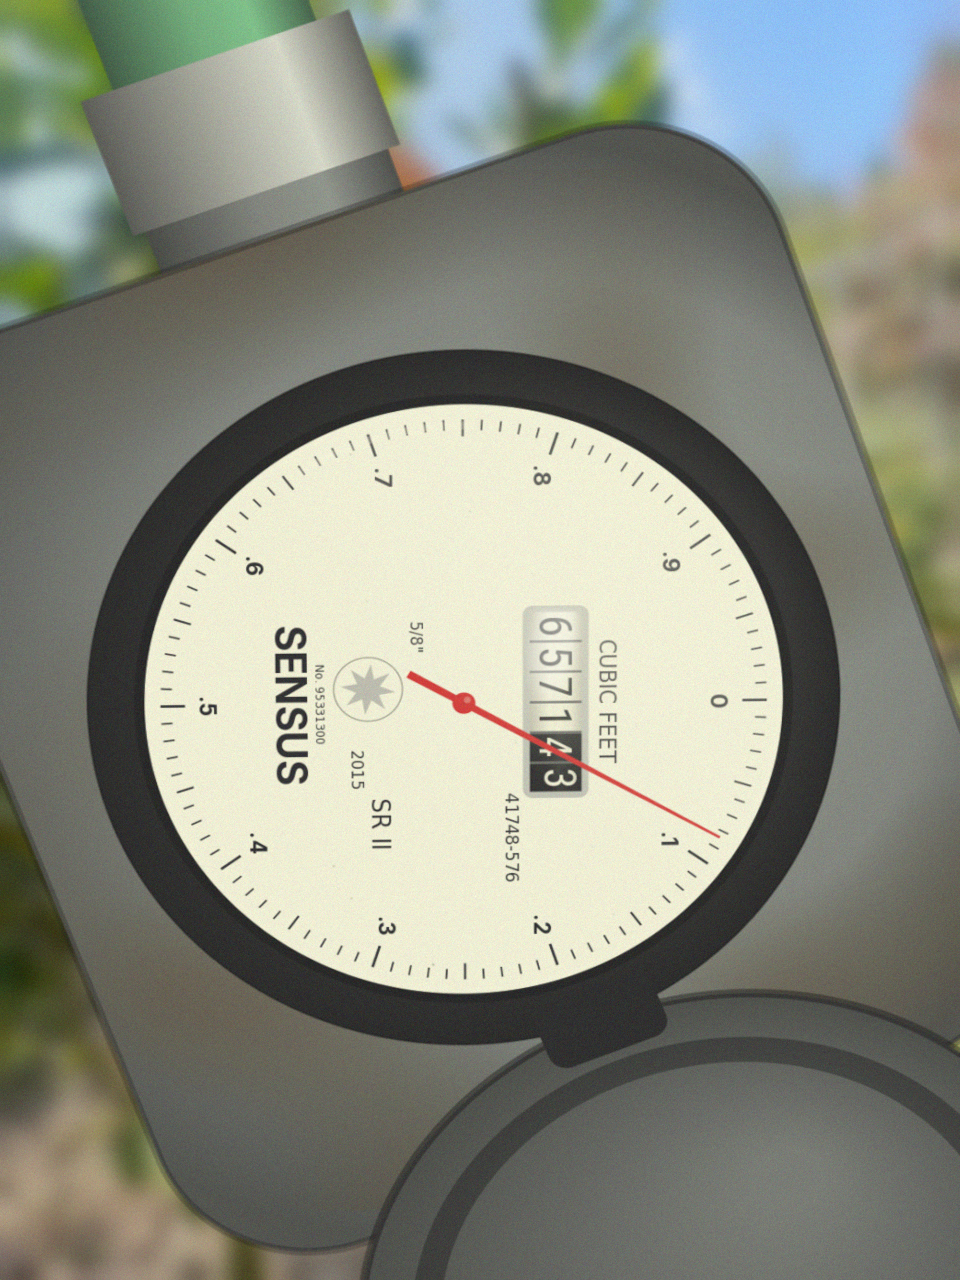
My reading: 657143.08,ft³
